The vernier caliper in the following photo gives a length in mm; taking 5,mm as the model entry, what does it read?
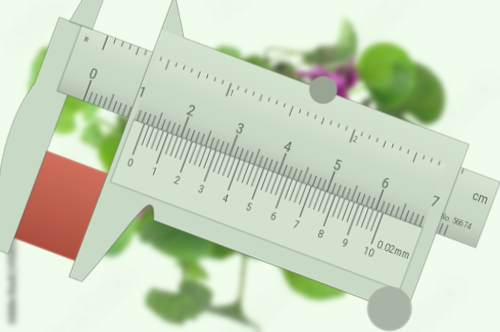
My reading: 12.5,mm
